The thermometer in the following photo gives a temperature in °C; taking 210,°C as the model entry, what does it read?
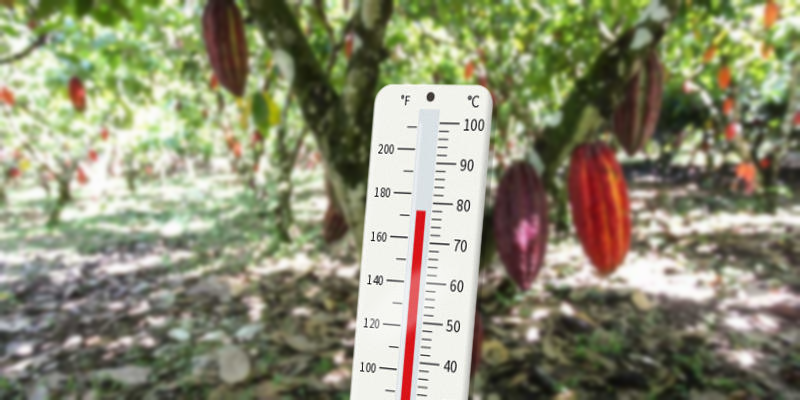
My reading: 78,°C
